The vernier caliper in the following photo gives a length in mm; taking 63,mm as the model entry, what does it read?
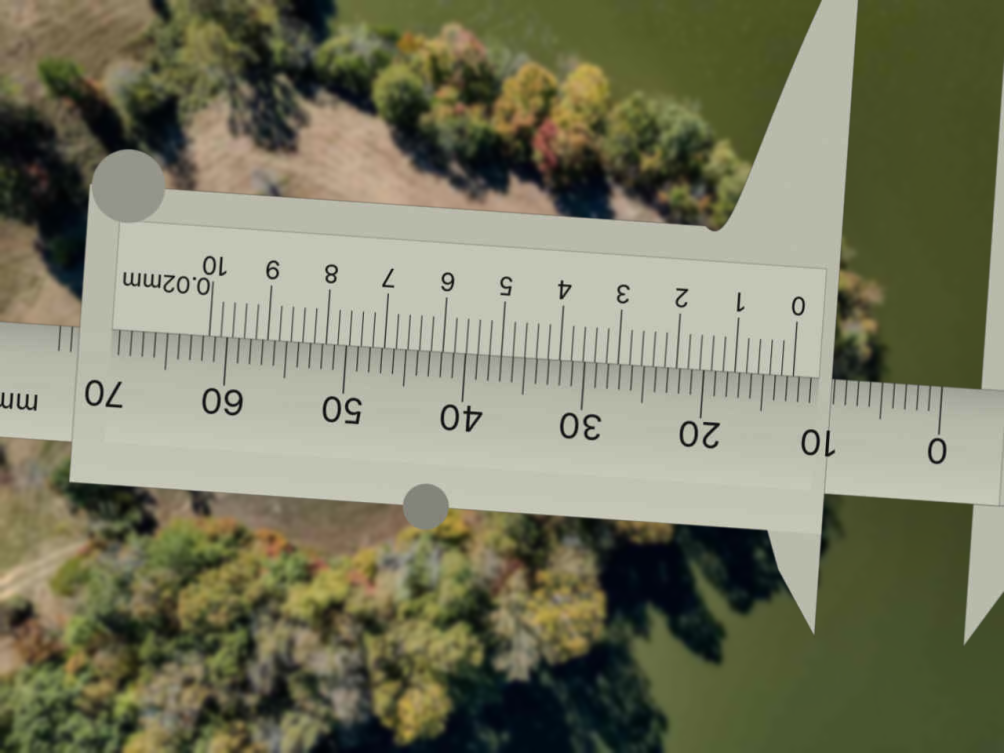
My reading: 12.5,mm
